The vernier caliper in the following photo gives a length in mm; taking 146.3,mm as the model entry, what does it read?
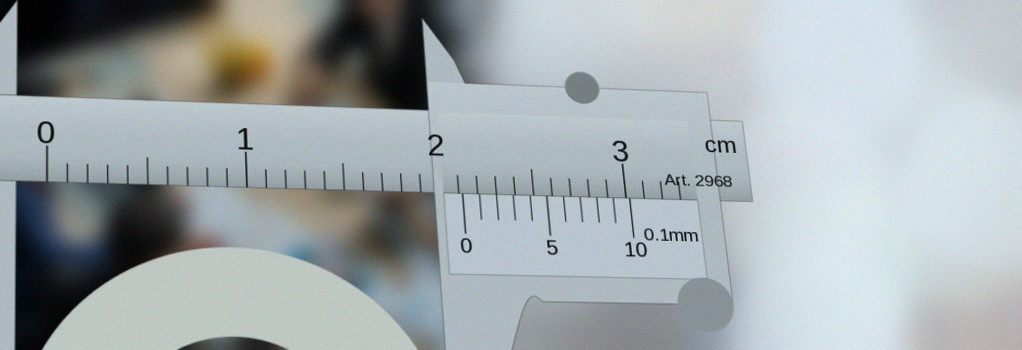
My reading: 21.2,mm
